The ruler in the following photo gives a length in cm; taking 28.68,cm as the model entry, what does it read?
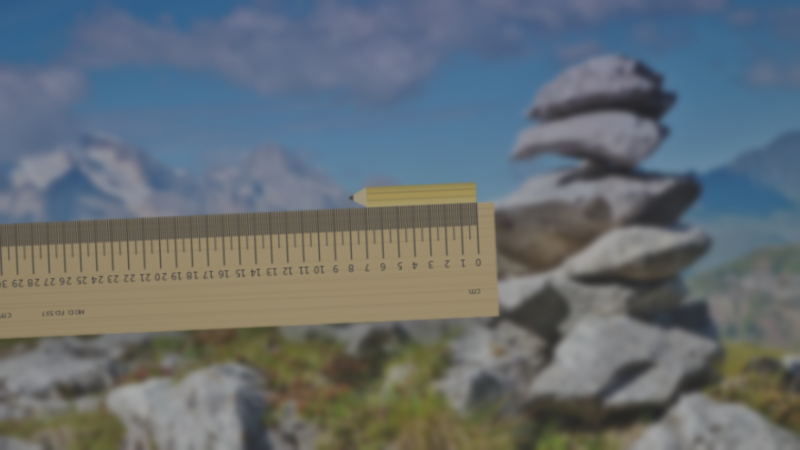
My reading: 8,cm
